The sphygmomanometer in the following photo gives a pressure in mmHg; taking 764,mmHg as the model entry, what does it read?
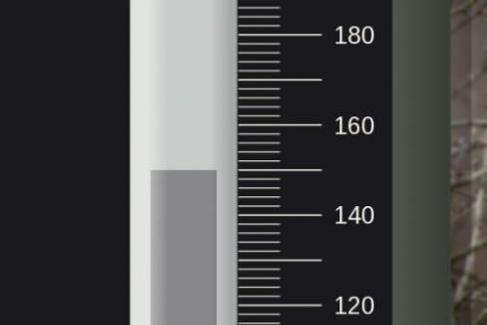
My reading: 150,mmHg
